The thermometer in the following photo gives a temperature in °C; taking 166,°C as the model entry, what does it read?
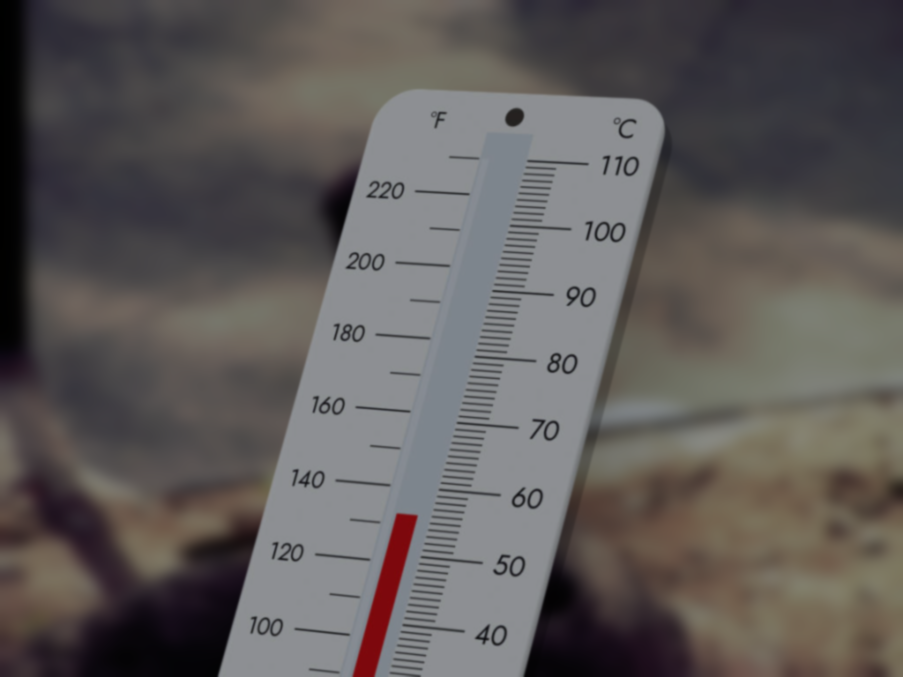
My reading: 56,°C
